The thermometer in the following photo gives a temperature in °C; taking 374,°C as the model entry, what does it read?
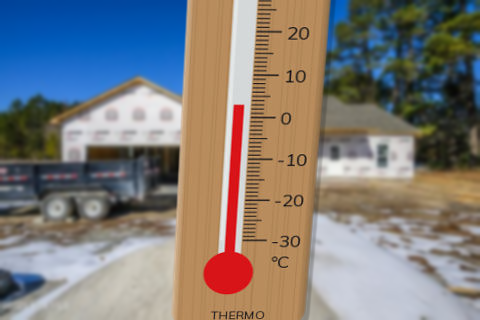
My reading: 3,°C
